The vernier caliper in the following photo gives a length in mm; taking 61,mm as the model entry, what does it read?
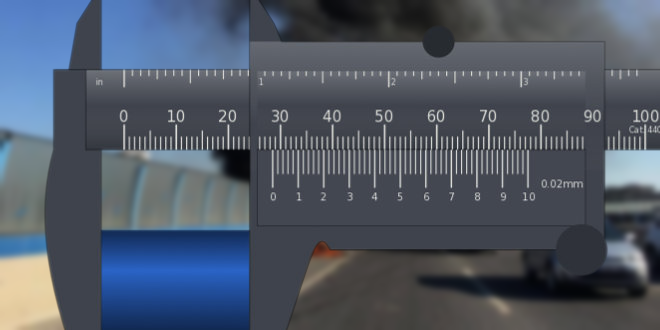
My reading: 28.5,mm
